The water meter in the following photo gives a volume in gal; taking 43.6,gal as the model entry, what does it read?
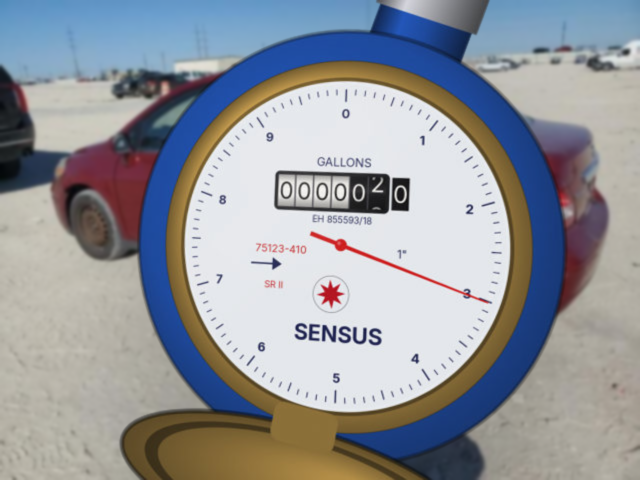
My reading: 23.0,gal
